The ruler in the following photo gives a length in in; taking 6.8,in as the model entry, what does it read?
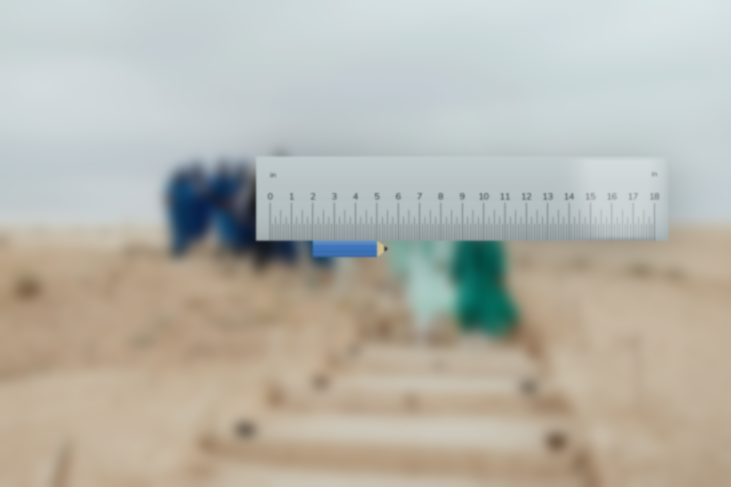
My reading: 3.5,in
